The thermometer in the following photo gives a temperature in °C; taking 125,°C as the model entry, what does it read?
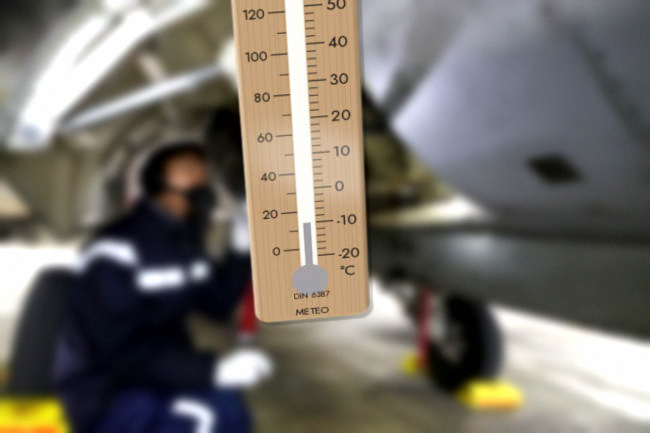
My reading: -10,°C
